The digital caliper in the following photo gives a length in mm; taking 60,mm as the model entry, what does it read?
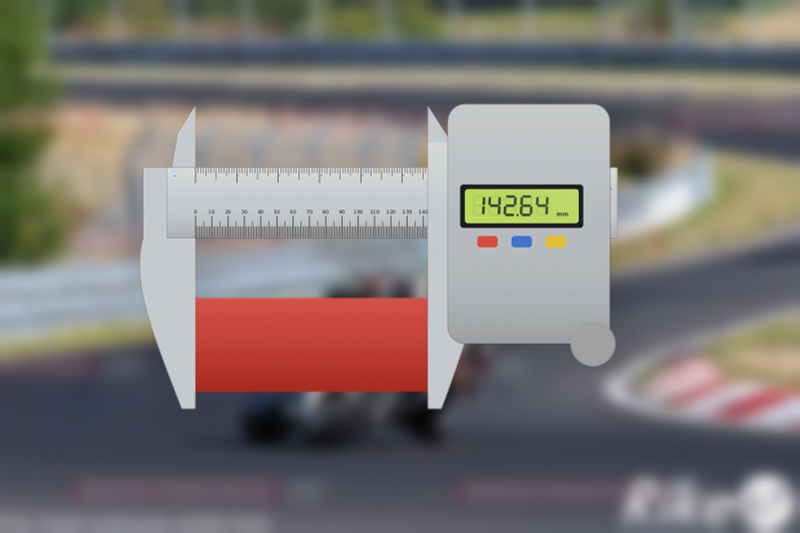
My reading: 142.64,mm
